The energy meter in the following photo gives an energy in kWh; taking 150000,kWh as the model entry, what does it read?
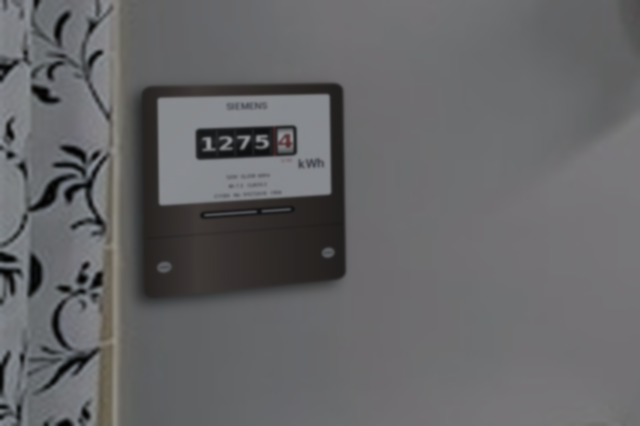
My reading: 1275.4,kWh
